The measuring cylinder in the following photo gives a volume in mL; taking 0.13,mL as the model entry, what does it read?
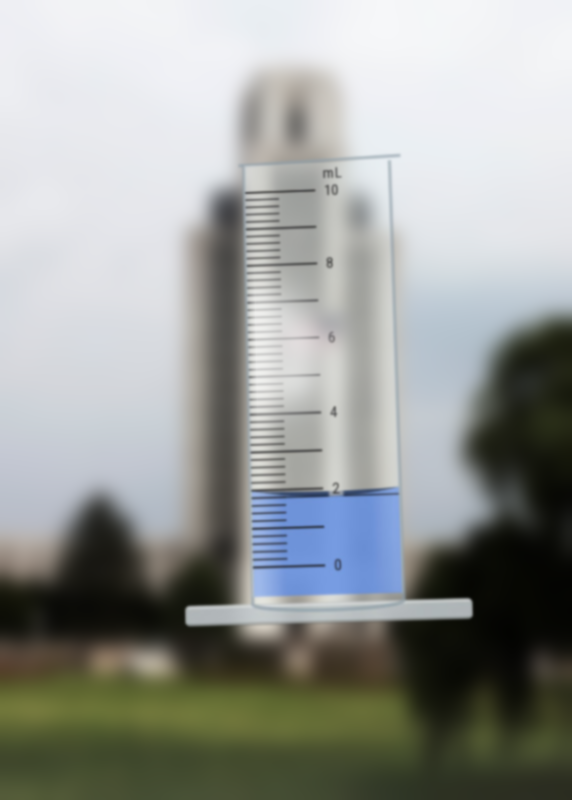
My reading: 1.8,mL
